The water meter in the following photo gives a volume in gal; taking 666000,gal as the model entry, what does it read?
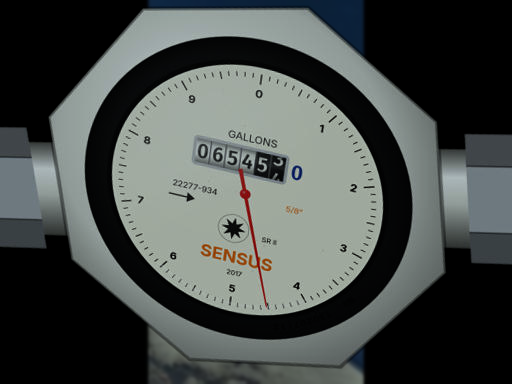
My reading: 654534.5,gal
